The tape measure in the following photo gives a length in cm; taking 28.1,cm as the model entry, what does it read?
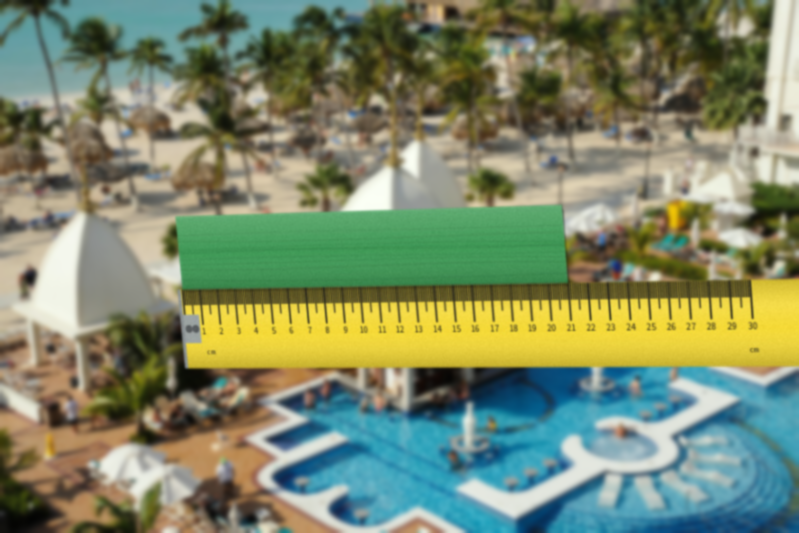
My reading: 21,cm
